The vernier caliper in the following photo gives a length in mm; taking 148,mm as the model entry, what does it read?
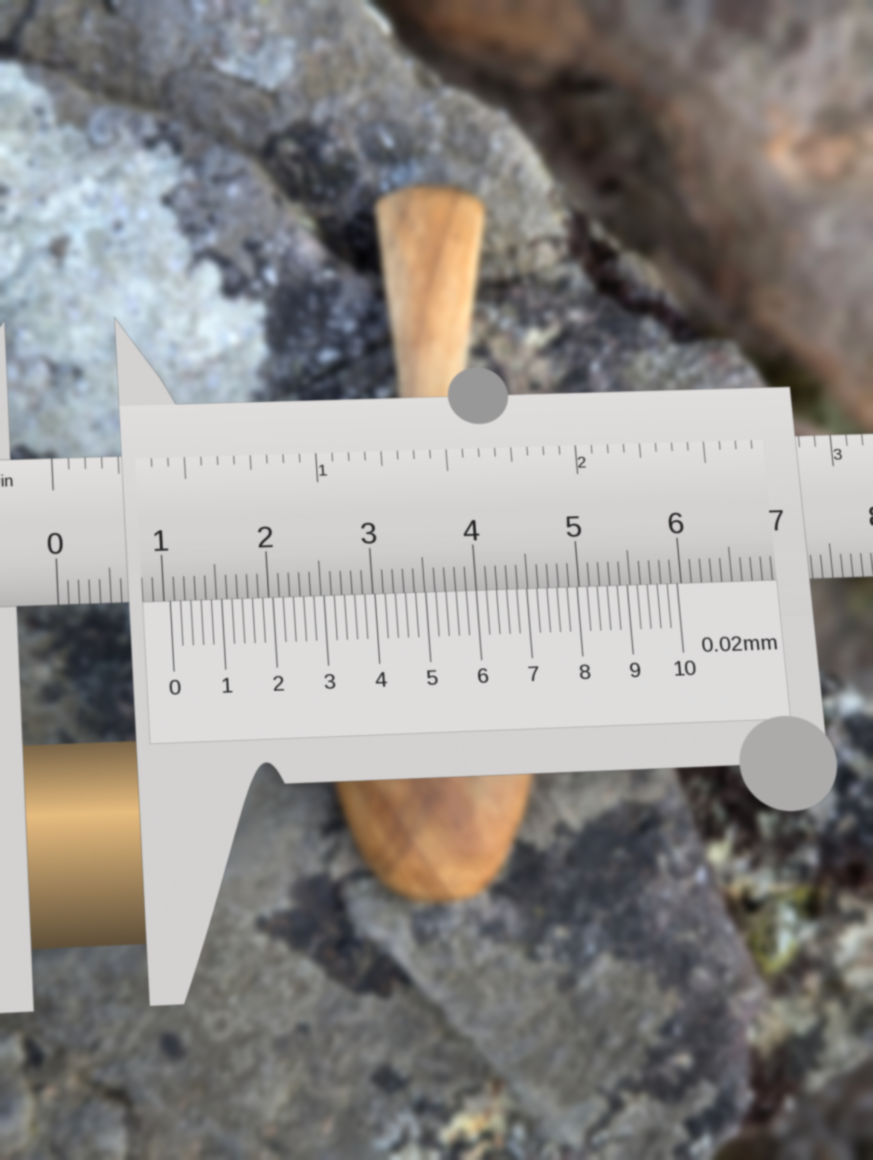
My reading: 10.6,mm
